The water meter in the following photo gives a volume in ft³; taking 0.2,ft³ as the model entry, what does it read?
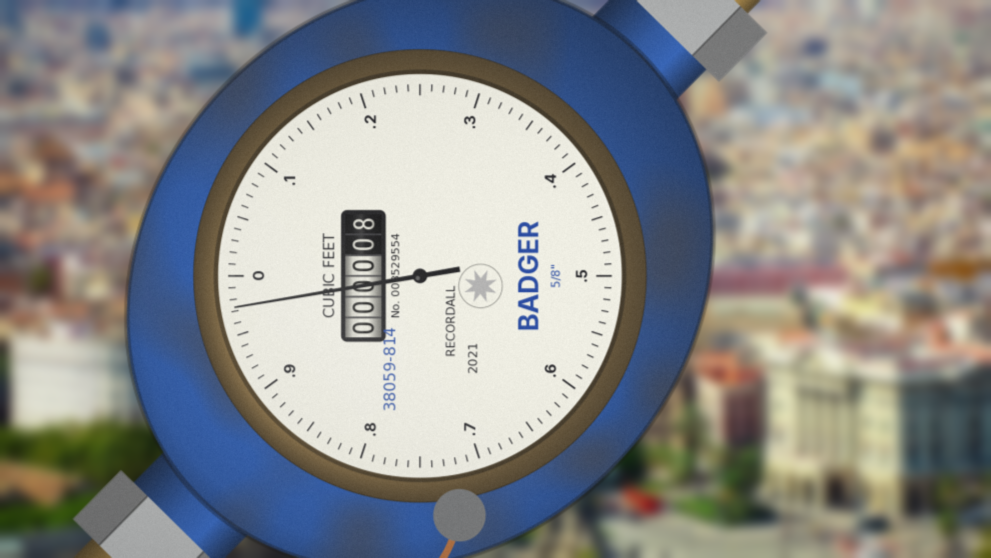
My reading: 7.97,ft³
